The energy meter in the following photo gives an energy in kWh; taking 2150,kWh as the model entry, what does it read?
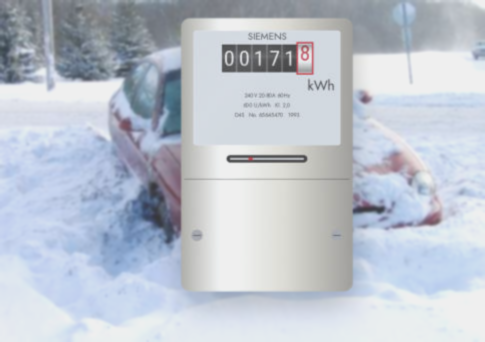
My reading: 171.8,kWh
